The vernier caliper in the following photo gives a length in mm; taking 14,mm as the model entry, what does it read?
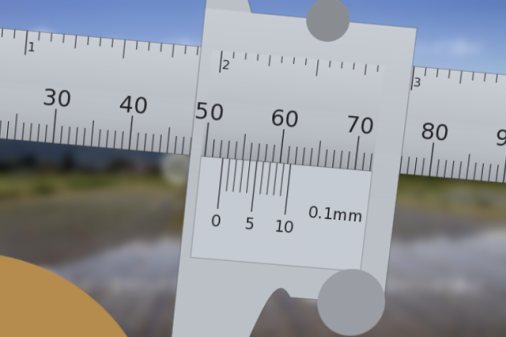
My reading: 52.4,mm
